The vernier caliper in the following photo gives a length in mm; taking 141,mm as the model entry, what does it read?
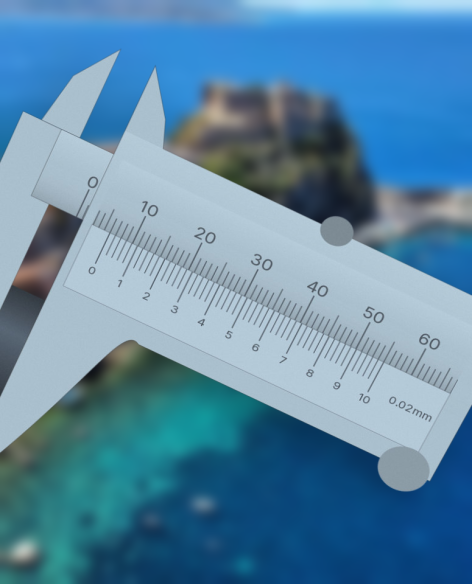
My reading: 6.0,mm
